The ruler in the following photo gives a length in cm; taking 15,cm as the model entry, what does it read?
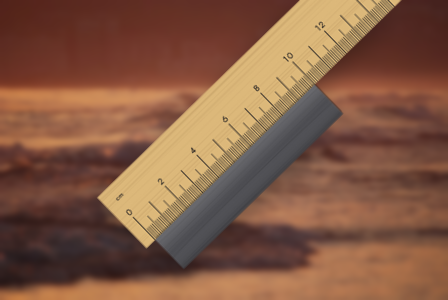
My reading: 10,cm
